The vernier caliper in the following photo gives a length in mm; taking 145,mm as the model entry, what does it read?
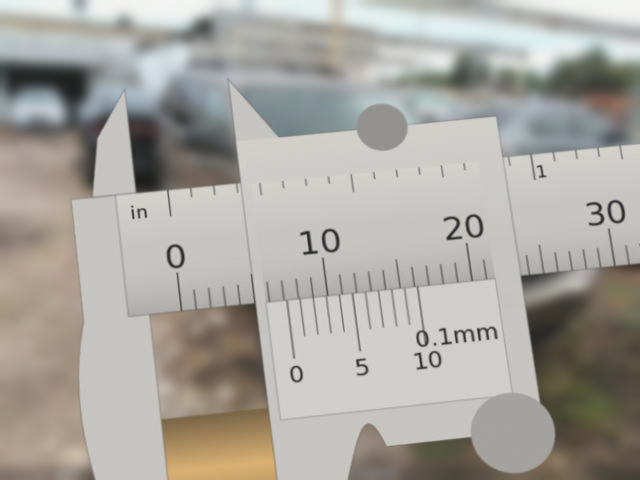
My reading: 7.2,mm
